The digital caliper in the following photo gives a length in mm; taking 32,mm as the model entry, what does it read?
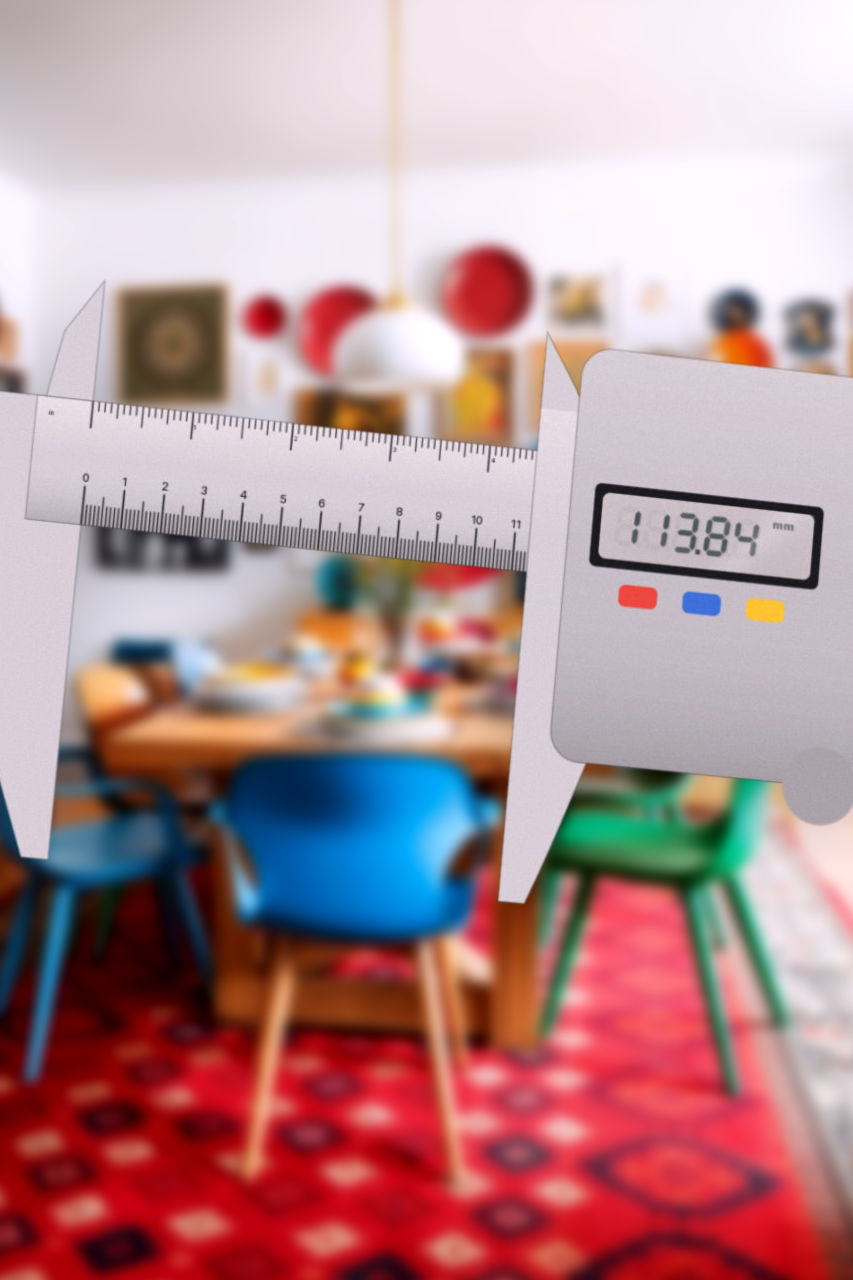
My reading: 113.84,mm
